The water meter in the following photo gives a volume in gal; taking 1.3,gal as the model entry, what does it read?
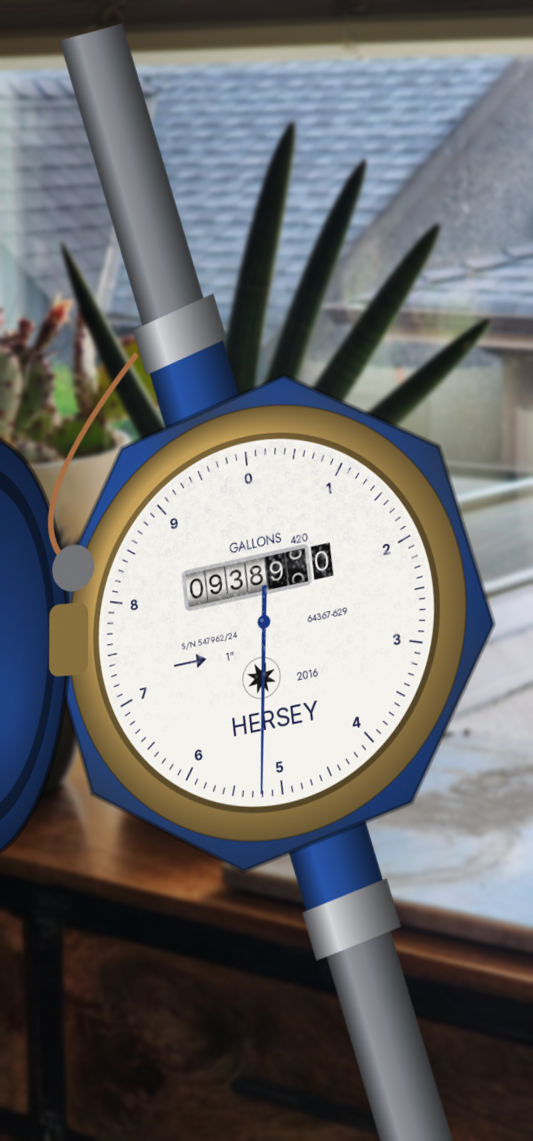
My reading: 938985.2,gal
